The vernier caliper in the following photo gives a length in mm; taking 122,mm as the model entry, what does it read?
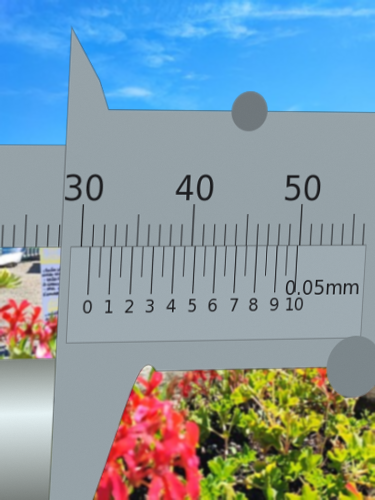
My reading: 30.8,mm
